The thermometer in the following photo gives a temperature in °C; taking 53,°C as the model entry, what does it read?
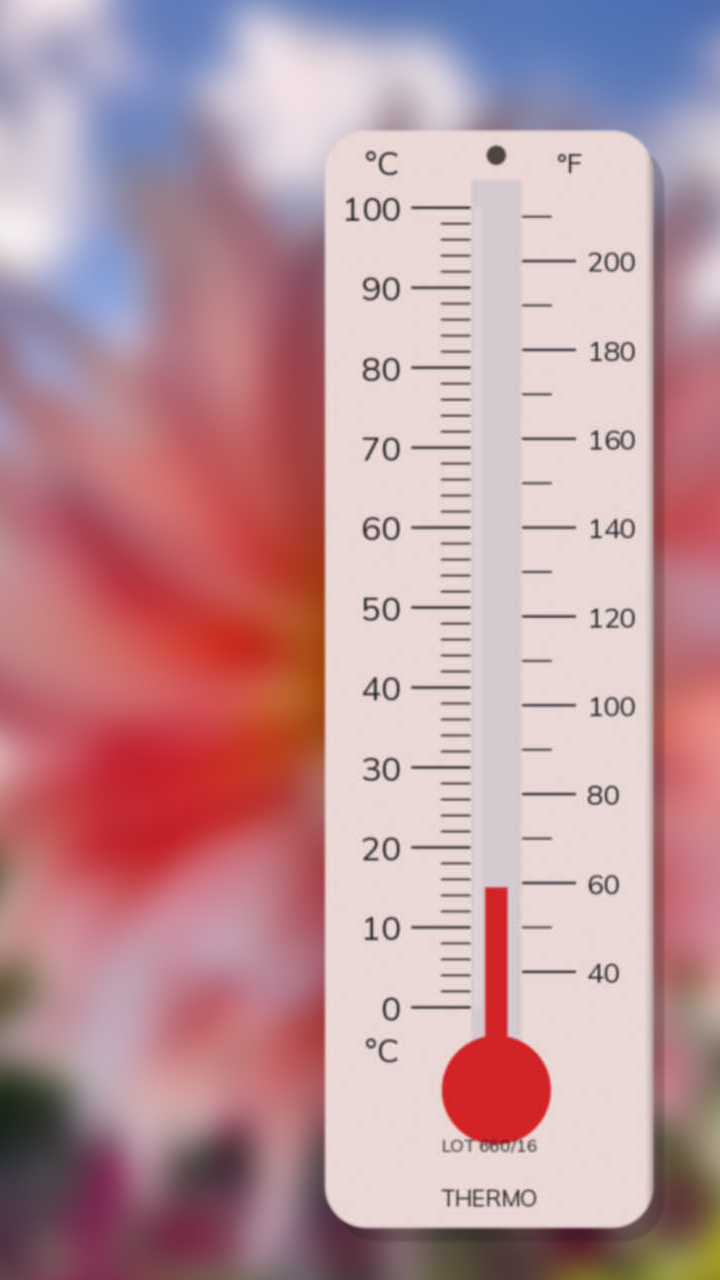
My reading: 15,°C
